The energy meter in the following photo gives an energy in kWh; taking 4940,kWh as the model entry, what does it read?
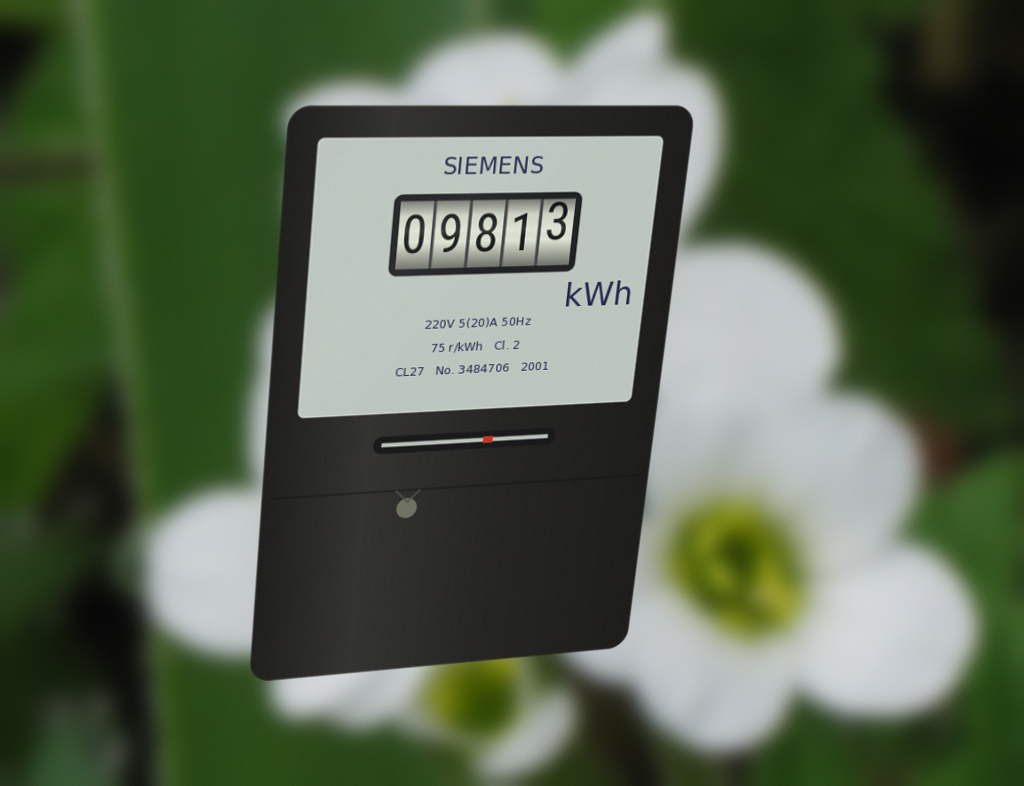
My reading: 9813,kWh
